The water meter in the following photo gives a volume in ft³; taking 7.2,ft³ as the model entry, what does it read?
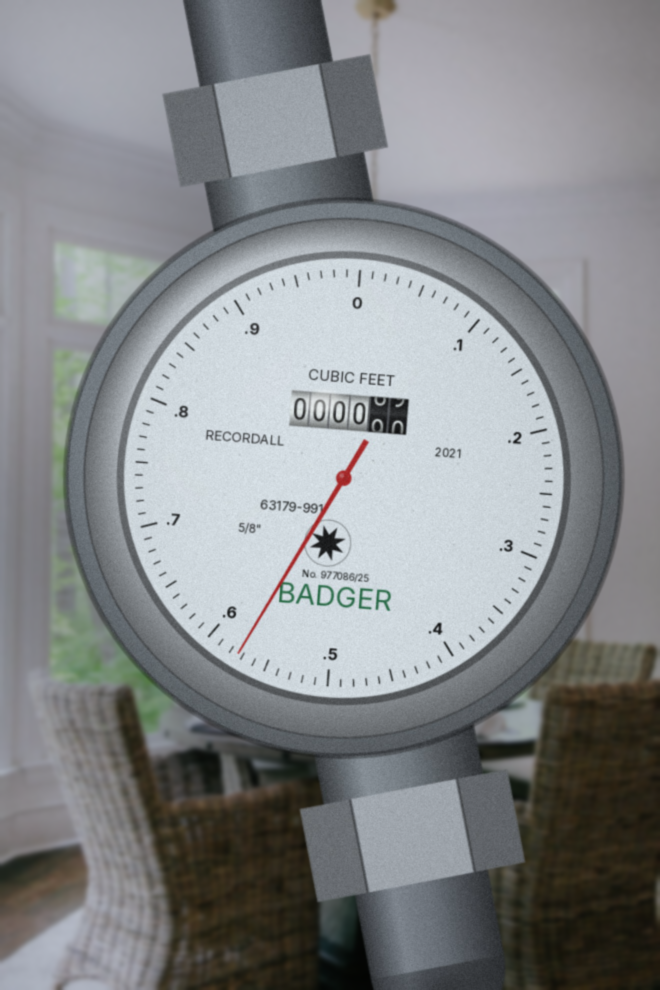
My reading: 89.57,ft³
